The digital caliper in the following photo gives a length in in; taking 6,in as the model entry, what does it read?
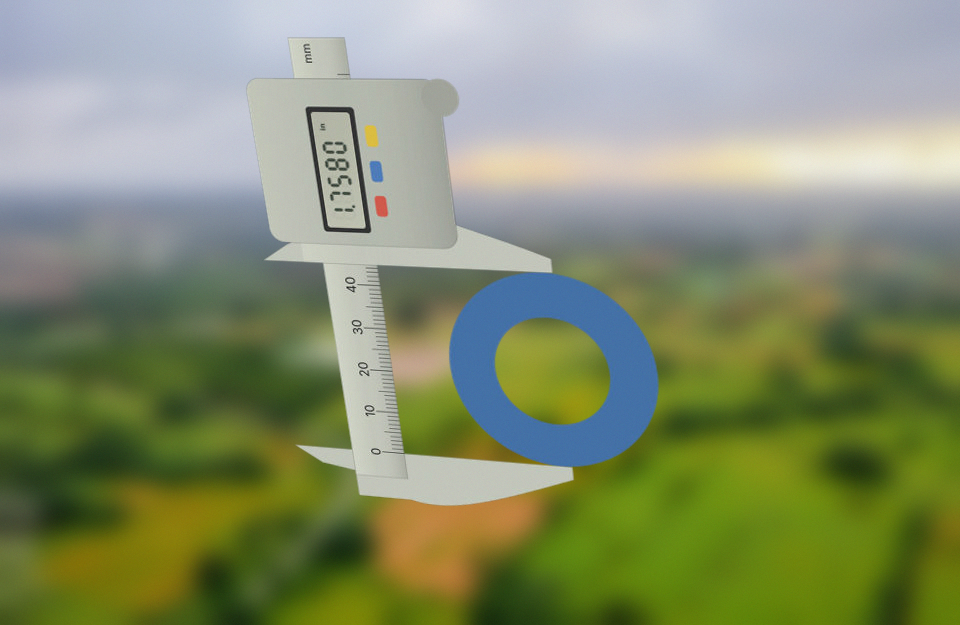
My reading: 1.7580,in
